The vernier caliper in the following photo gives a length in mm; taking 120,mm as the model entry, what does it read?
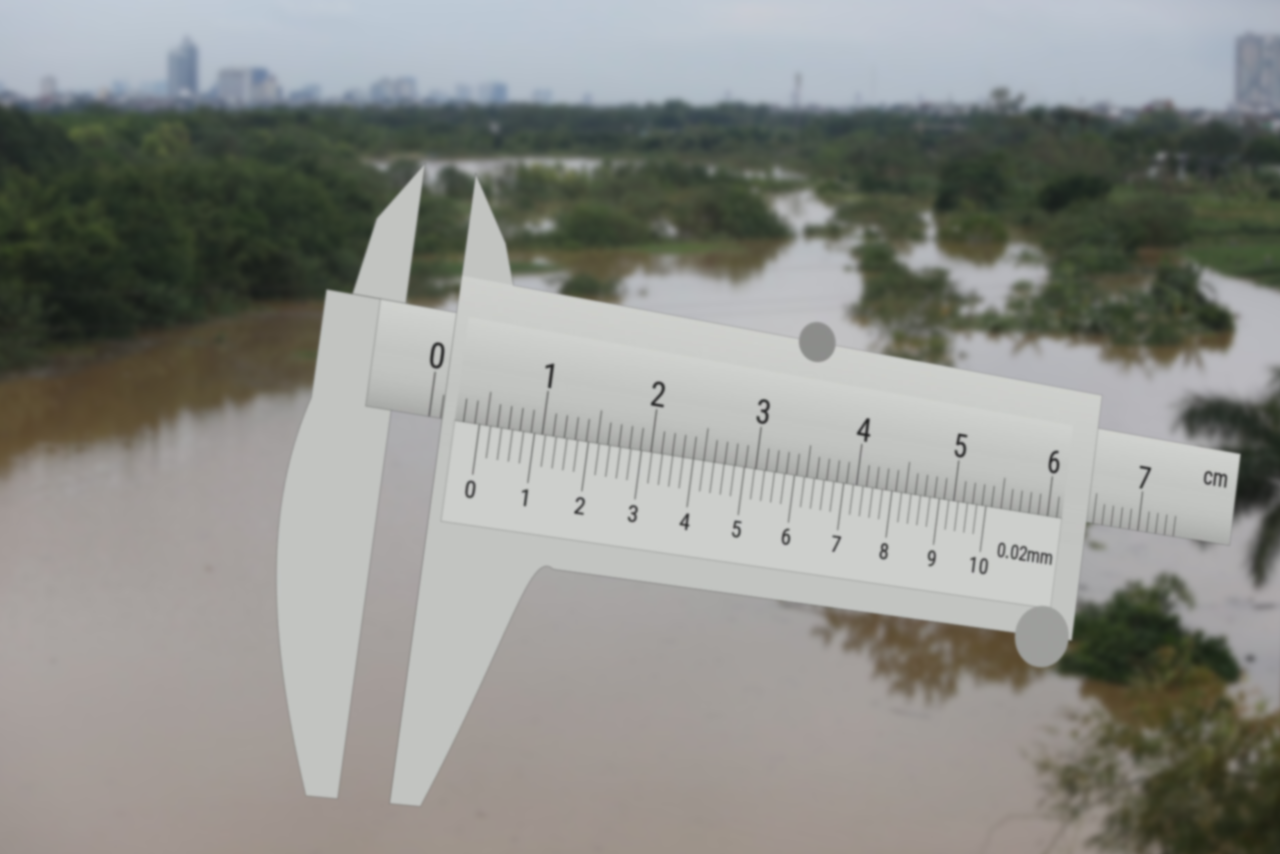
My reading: 4.4,mm
